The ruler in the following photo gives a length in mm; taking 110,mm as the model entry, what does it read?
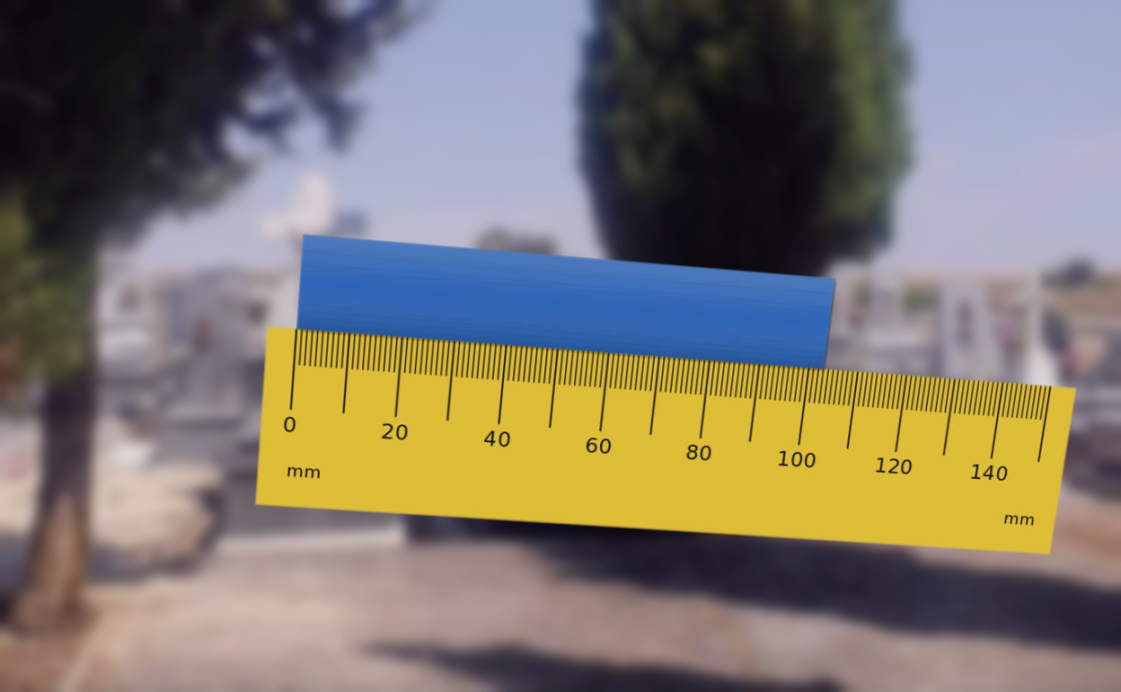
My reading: 103,mm
